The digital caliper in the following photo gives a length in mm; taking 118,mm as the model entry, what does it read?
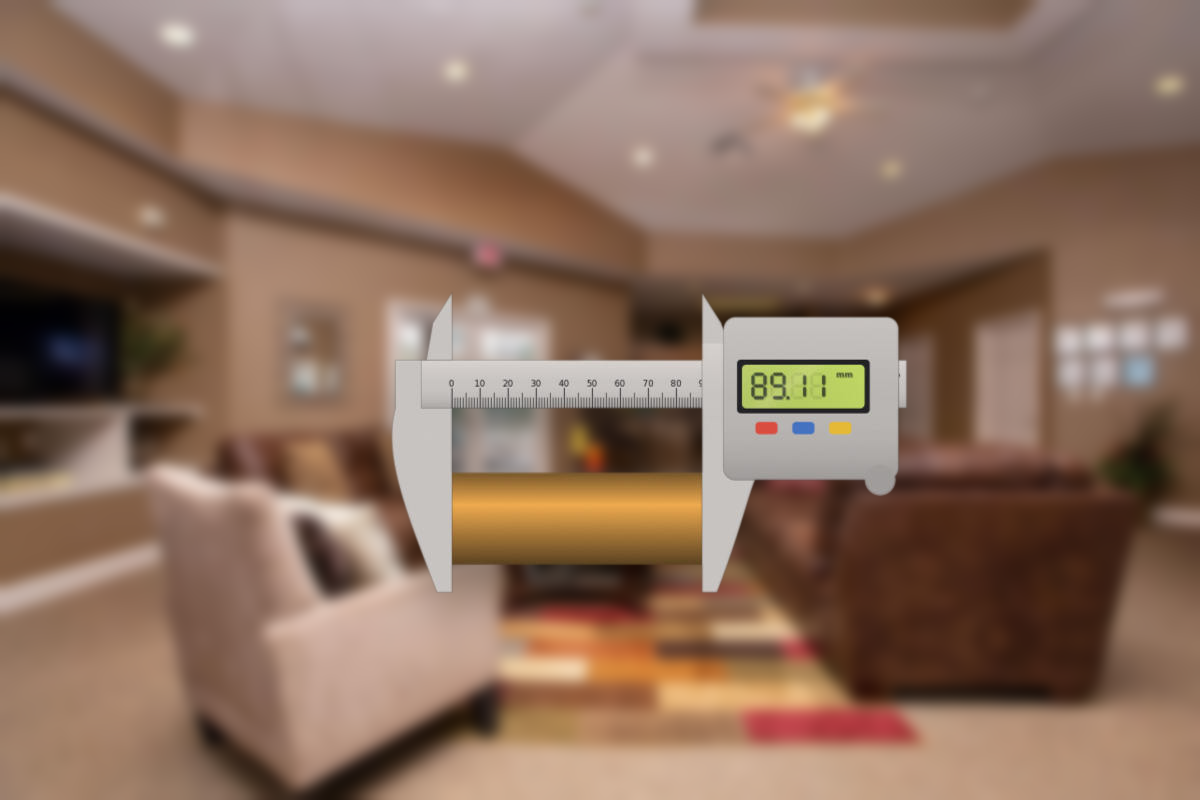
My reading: 89.11,mm
